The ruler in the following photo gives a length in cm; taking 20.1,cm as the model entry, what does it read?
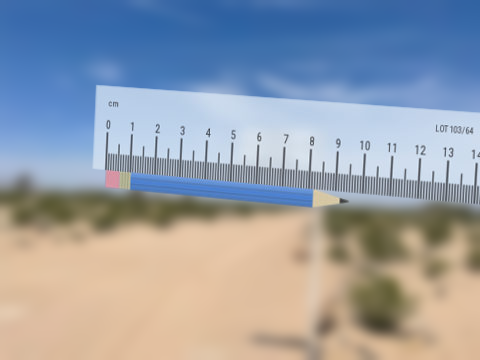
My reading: 9.5,cm
